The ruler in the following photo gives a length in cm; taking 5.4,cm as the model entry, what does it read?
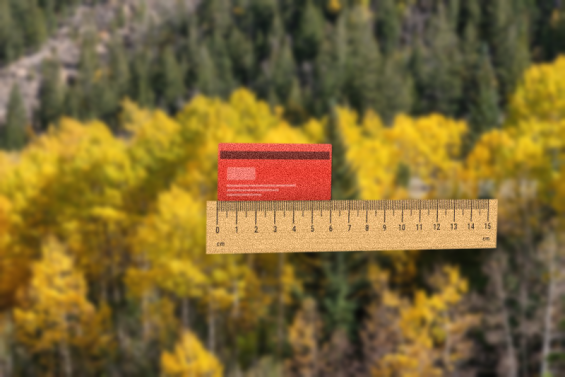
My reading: 6,cm
